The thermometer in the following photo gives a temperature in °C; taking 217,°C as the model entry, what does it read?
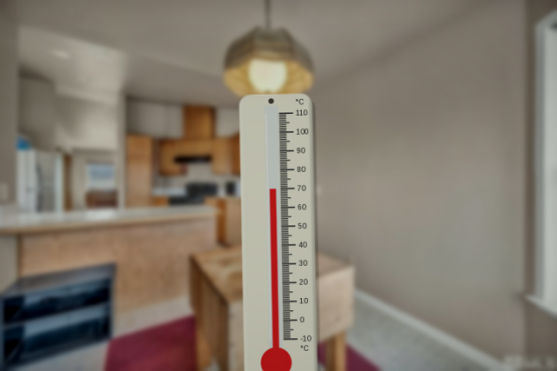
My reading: 70,°C
